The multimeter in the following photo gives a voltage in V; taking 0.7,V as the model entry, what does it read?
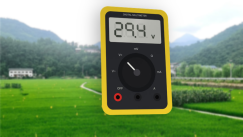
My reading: 29.4,V
